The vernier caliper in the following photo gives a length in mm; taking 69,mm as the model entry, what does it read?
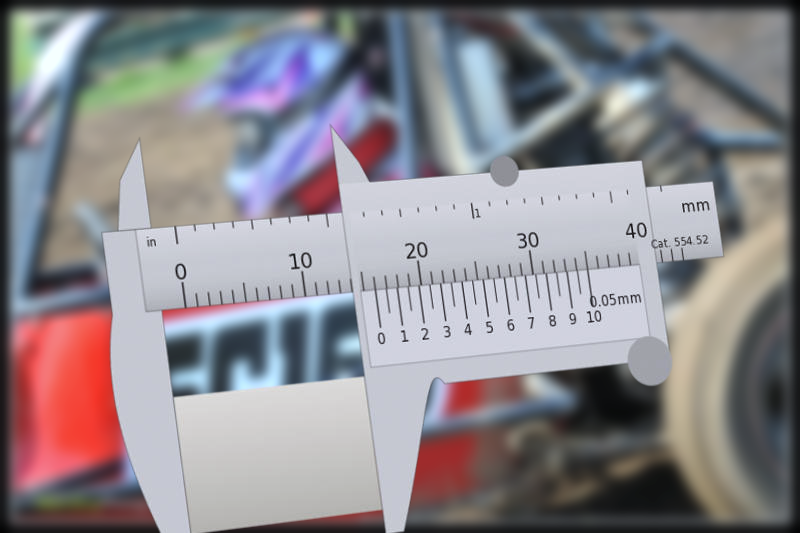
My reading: 16.0,mm
